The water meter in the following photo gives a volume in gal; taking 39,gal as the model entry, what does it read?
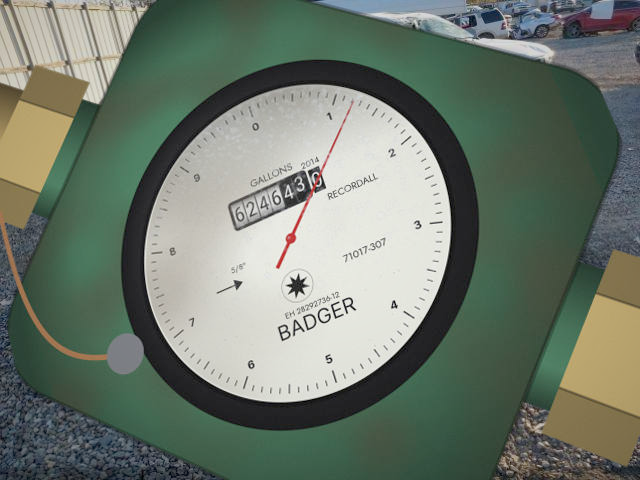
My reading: 6246431.2,gal
